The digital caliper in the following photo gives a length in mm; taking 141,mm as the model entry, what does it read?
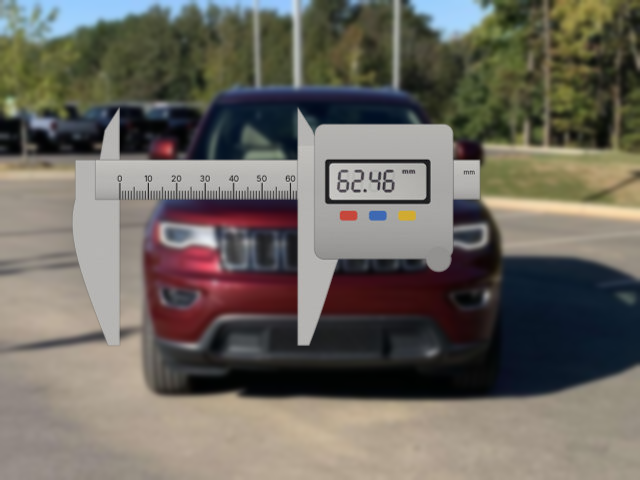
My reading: 62.46,mm
